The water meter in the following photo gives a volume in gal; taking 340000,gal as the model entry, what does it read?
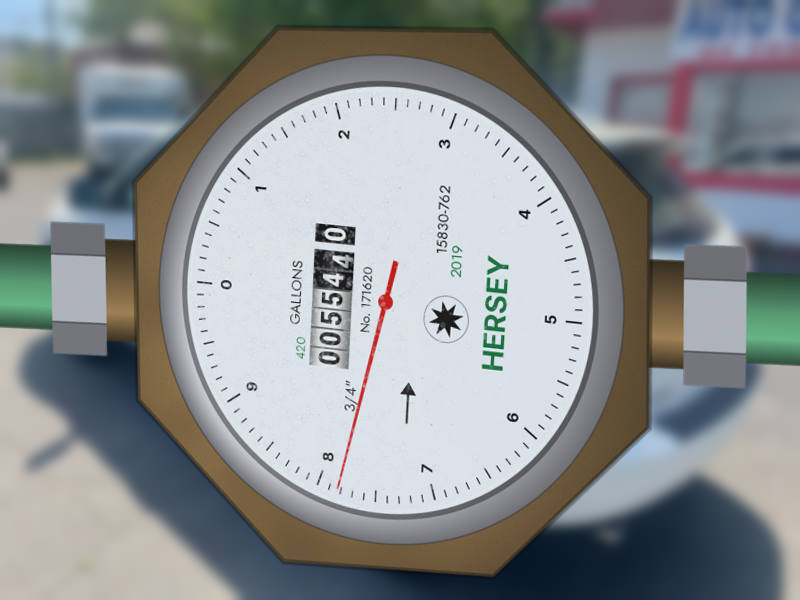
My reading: 55437.8,gal
